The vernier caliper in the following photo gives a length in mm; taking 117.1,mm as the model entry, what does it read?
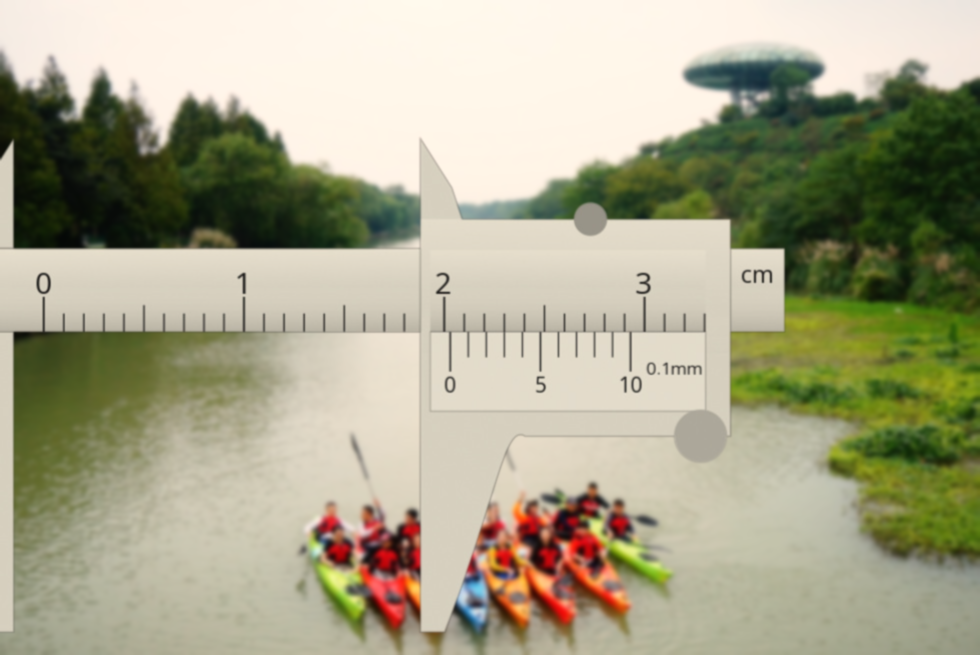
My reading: 20.3,mm
